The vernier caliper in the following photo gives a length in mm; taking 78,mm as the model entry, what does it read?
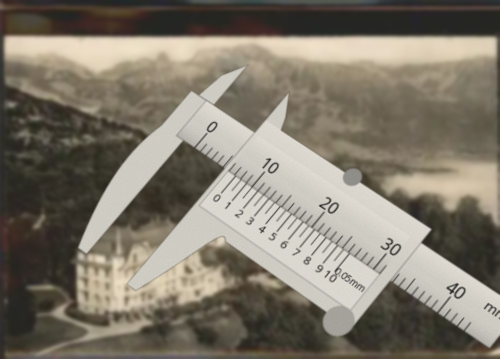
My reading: 7.2,mm
